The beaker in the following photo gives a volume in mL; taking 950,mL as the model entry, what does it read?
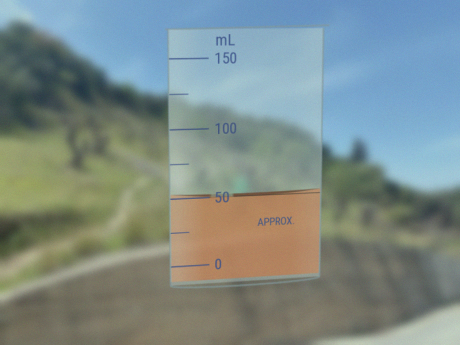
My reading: 50,mL
